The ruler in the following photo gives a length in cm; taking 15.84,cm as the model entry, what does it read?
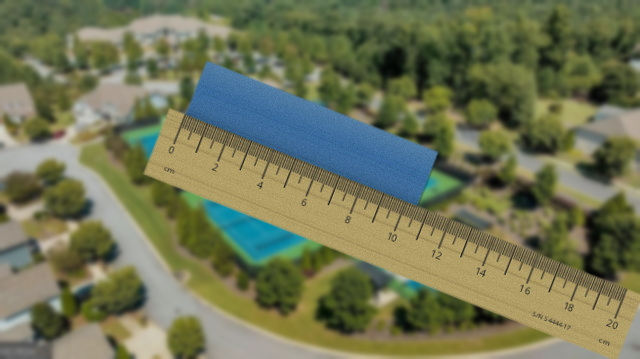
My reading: 10.5,cm
